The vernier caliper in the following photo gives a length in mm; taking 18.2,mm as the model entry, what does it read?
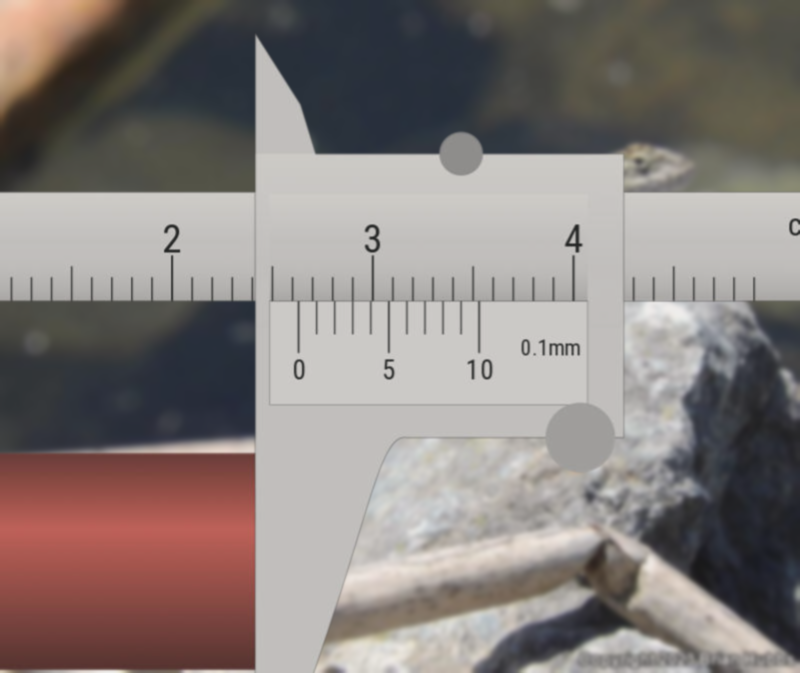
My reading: 26.3,mm
